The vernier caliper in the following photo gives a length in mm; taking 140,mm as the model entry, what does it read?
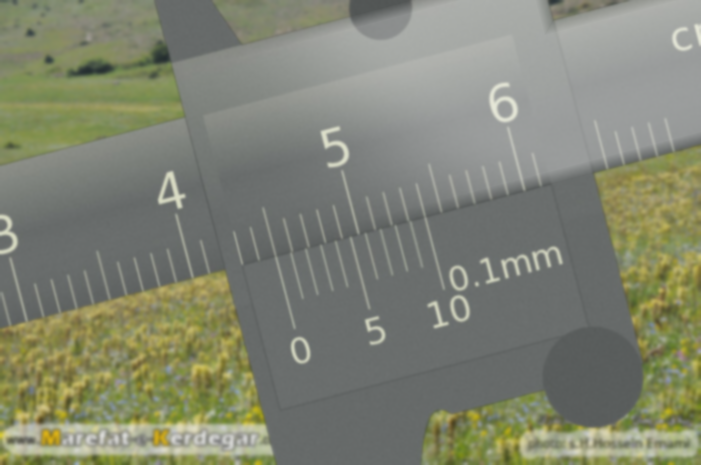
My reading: 45.0,mm
